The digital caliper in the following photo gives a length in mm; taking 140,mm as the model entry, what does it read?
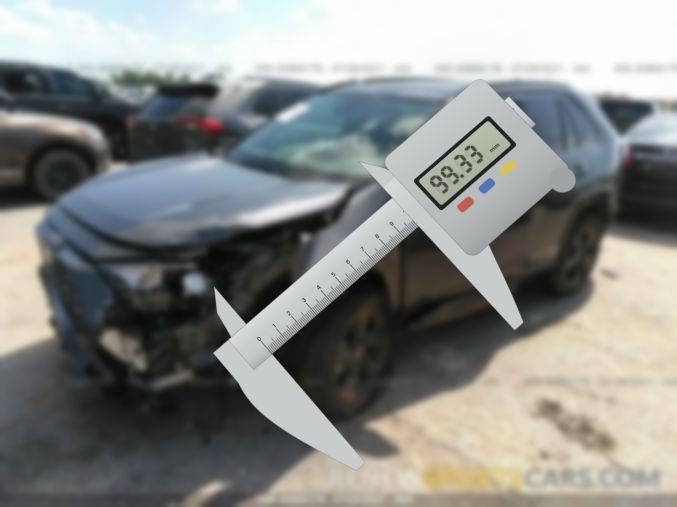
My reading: 99.33,mm
